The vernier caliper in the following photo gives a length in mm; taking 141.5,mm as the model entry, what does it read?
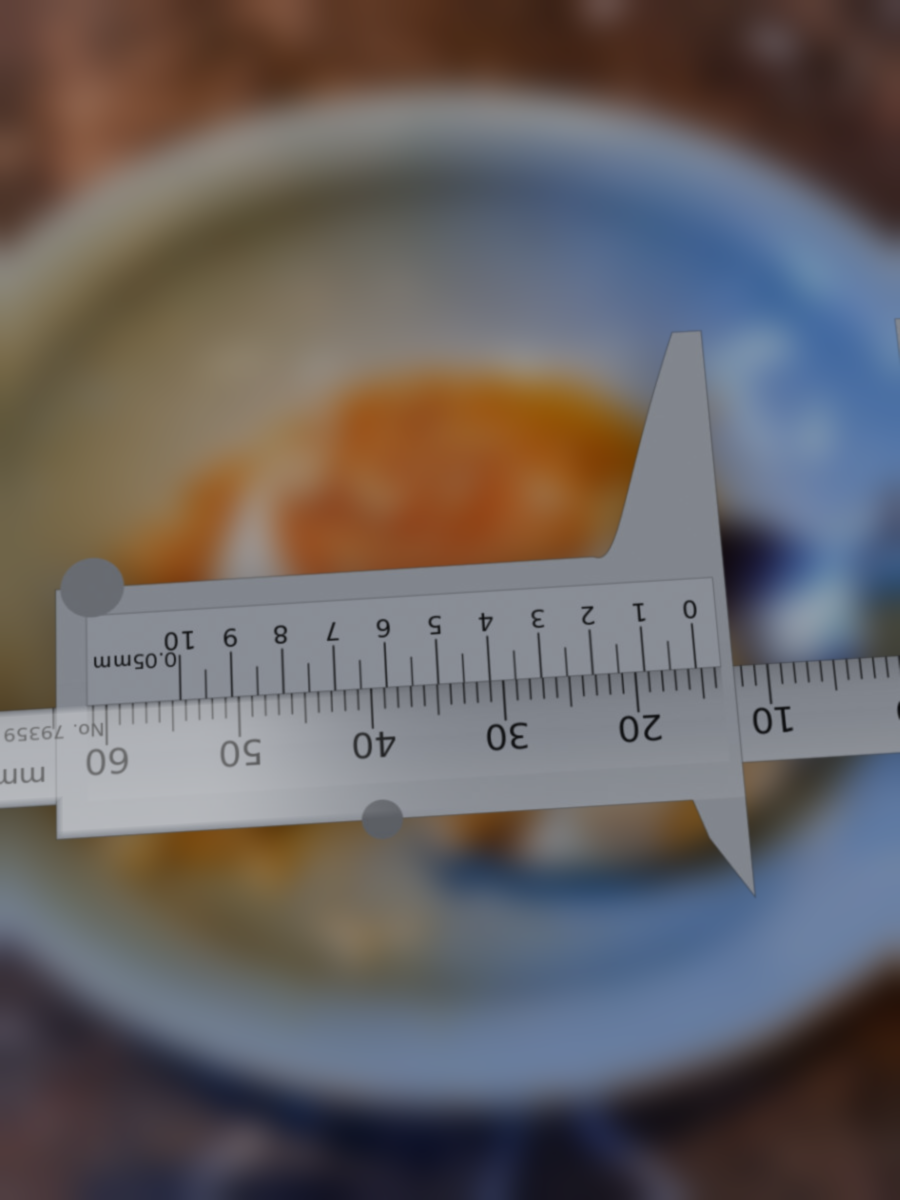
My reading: 15.4,mm
